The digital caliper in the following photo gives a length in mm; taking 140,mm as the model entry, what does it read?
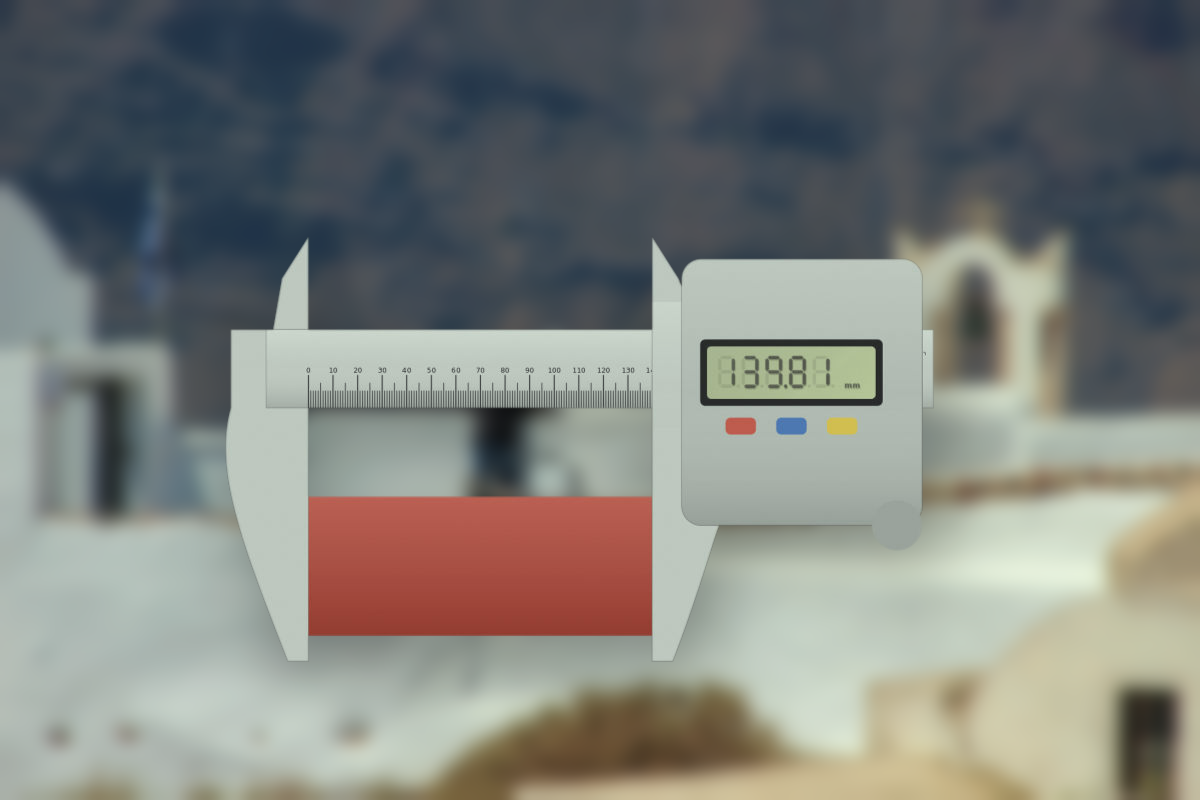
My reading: 139.81,mm
